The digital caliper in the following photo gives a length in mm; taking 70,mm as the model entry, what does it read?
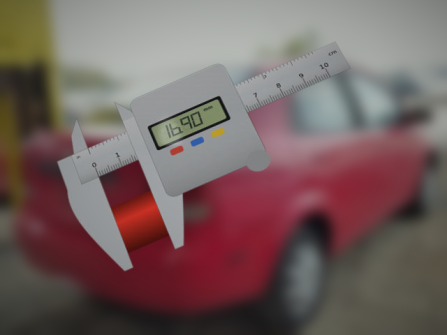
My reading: 16.90,mm
